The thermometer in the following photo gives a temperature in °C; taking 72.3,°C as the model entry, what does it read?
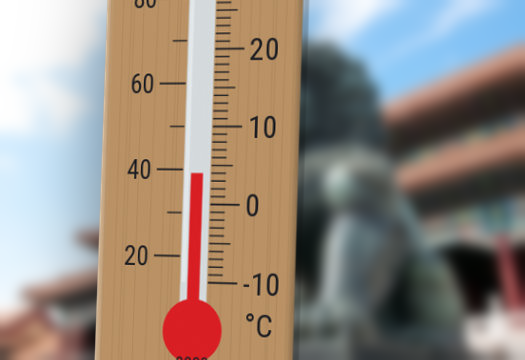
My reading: 4,°C
